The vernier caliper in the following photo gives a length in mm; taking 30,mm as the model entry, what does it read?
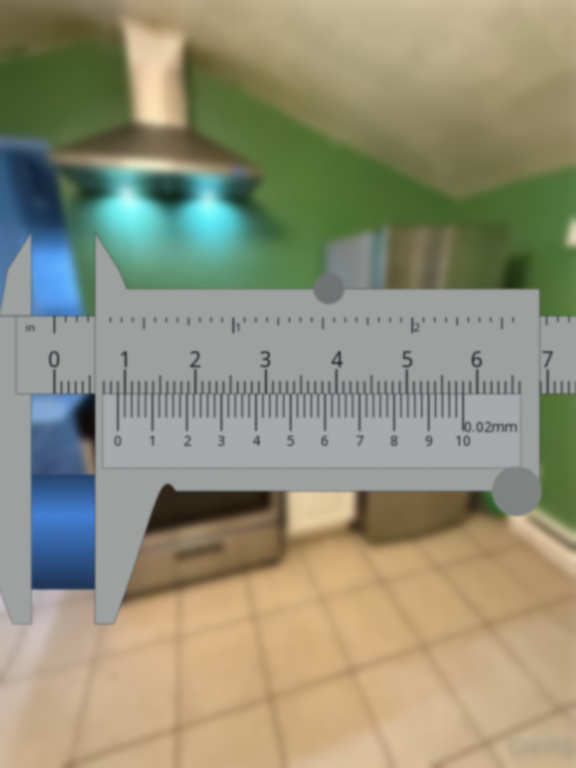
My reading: 9.0,mm
